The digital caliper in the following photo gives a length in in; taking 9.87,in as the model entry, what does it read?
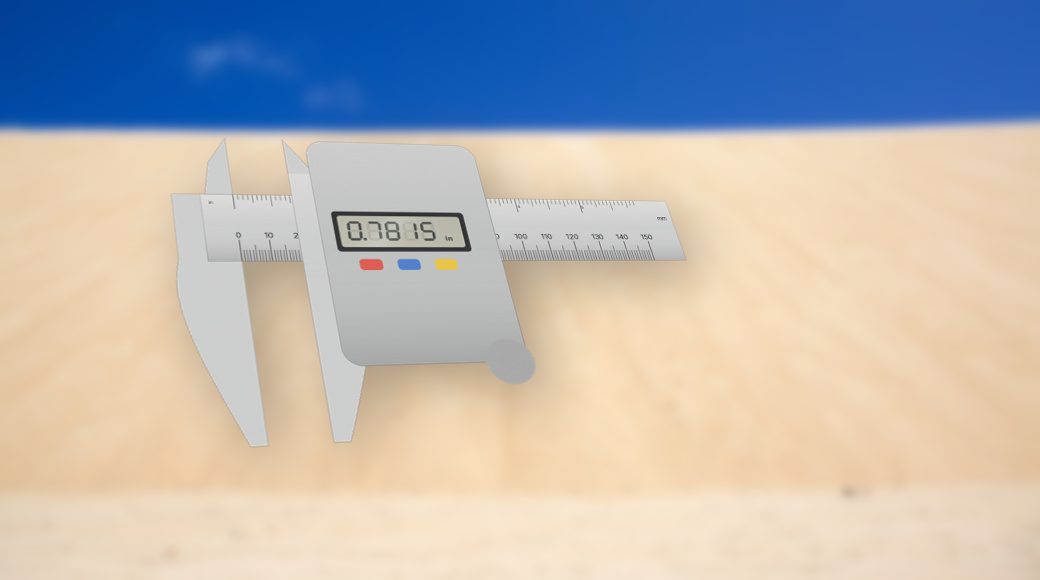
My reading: 0.7815,in
